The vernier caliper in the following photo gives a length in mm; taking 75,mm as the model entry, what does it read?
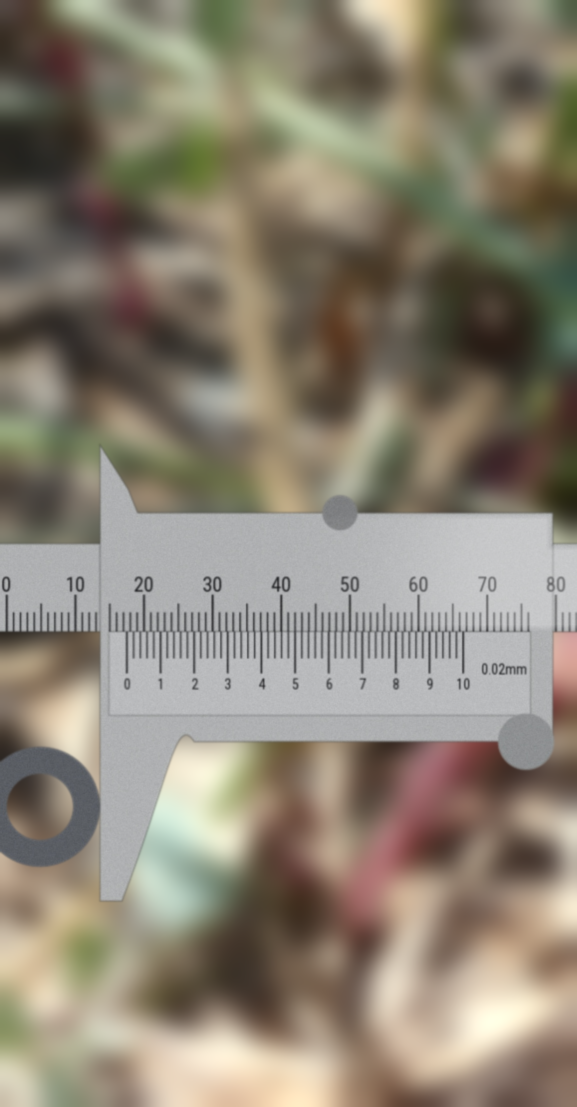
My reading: 17.5,mm
